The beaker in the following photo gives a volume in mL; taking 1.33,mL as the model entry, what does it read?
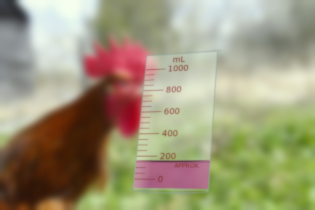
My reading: 150,mL
